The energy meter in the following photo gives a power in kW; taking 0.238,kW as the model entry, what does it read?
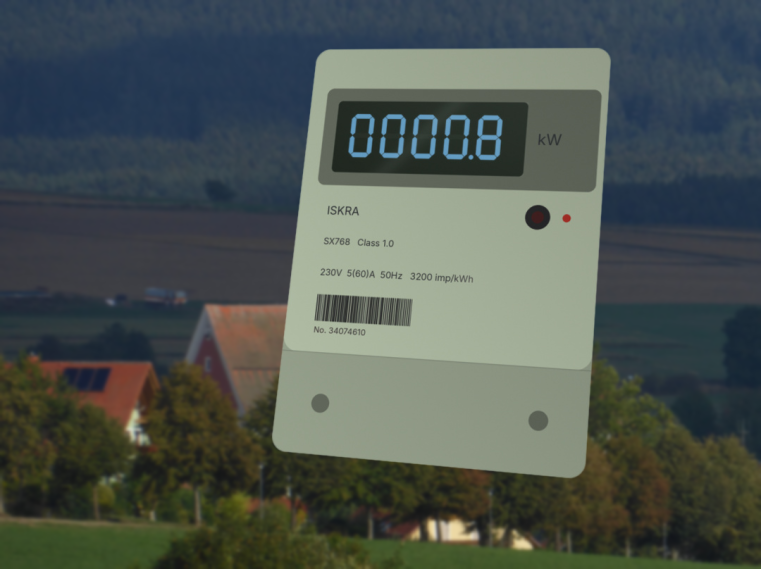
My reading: 0.8,kW
